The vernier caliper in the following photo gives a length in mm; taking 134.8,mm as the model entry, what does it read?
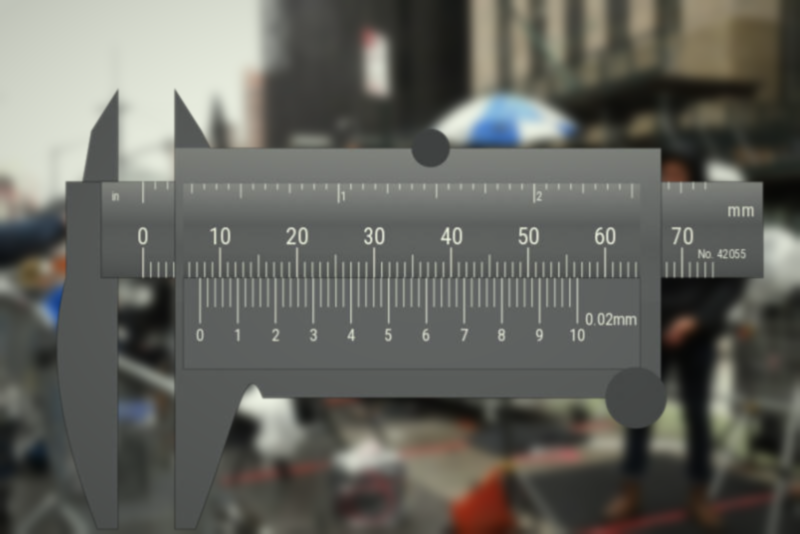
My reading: 7.4,mm
